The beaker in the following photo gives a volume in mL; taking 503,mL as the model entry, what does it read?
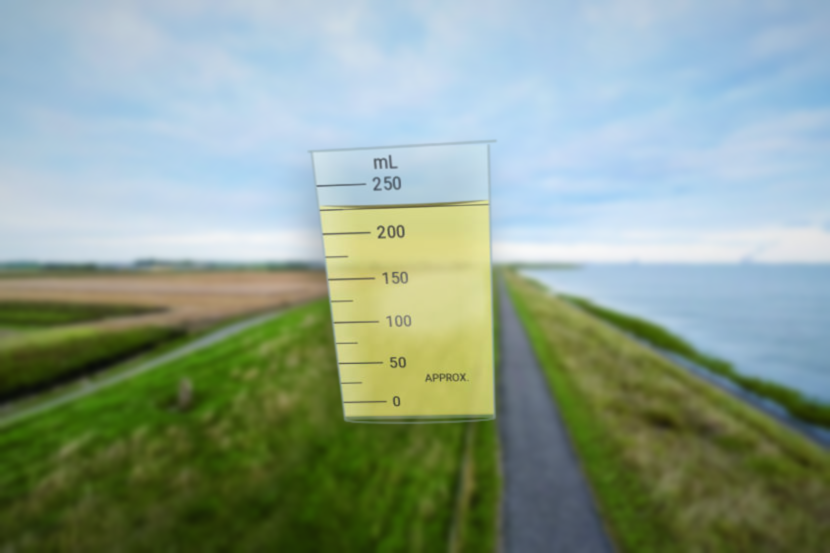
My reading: 225,mL
